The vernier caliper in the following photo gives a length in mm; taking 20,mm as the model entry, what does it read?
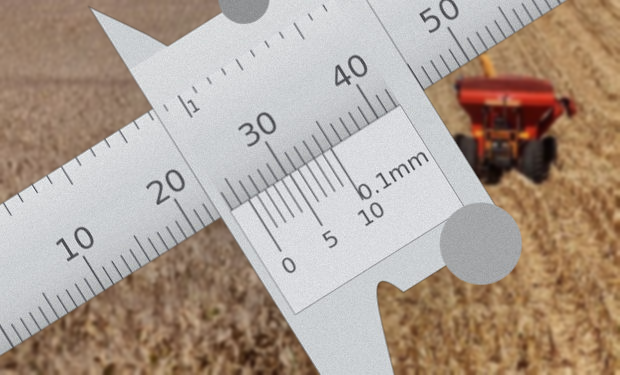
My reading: 25.8,mm
